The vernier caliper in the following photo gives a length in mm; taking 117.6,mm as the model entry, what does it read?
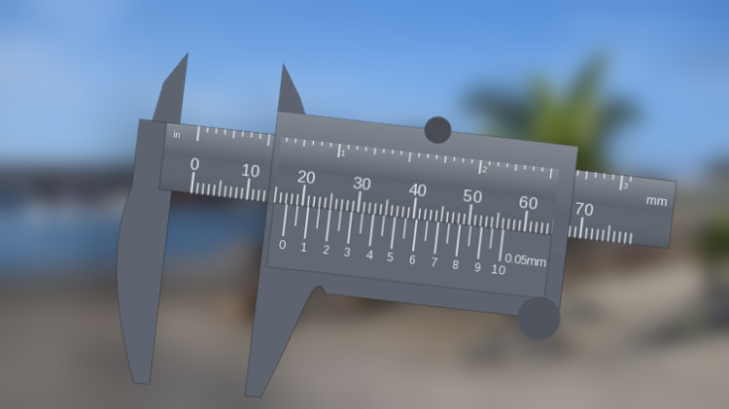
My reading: 17.2,mm
